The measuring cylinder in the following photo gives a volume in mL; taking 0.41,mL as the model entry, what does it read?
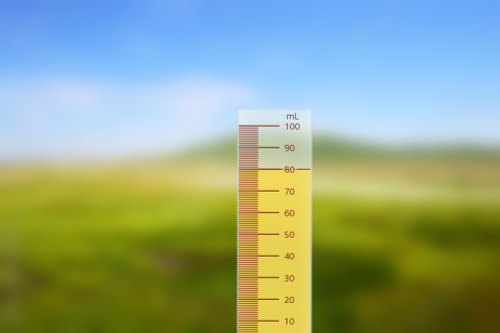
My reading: 80,mL
